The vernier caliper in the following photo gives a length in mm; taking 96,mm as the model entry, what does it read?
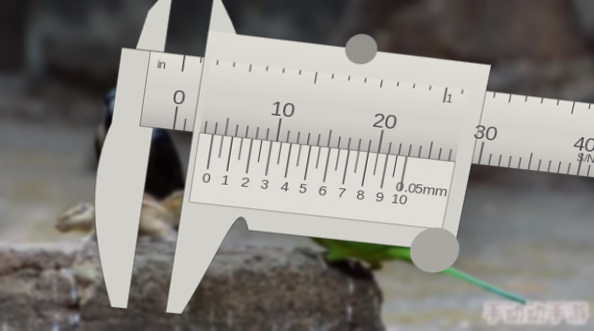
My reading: 3.8,mm
